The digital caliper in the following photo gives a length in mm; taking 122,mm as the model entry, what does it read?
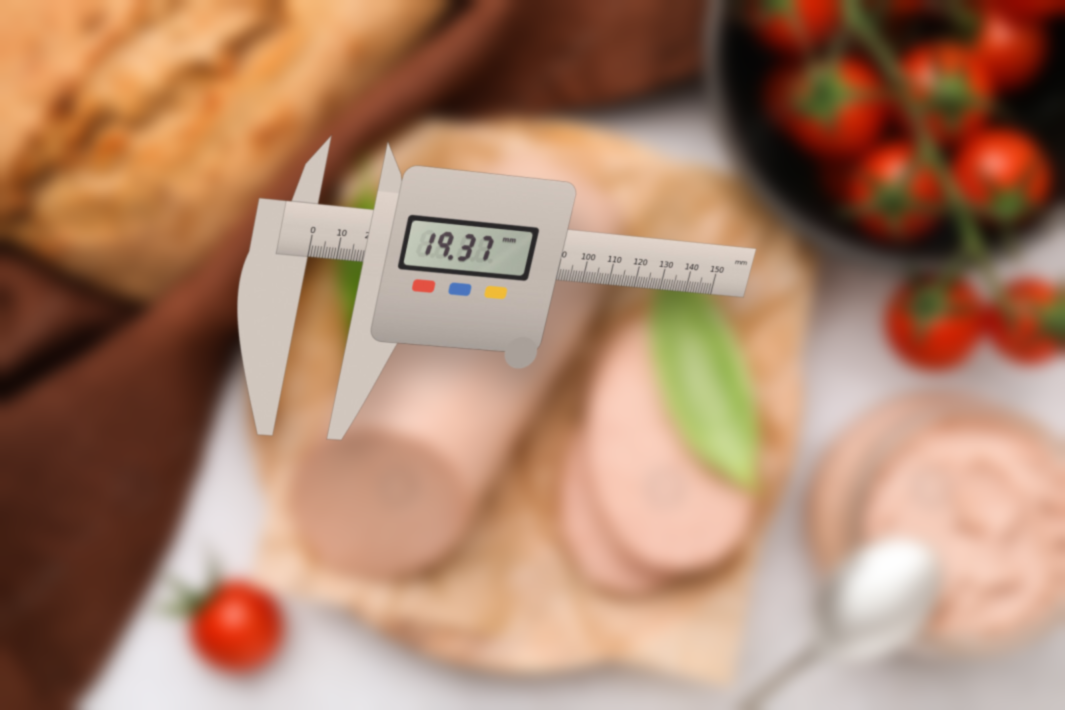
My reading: 19.37,mm
